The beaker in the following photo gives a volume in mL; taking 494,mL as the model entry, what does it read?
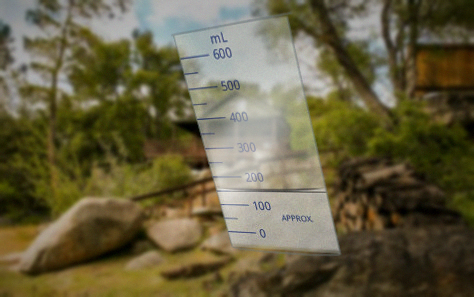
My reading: 150,mL
